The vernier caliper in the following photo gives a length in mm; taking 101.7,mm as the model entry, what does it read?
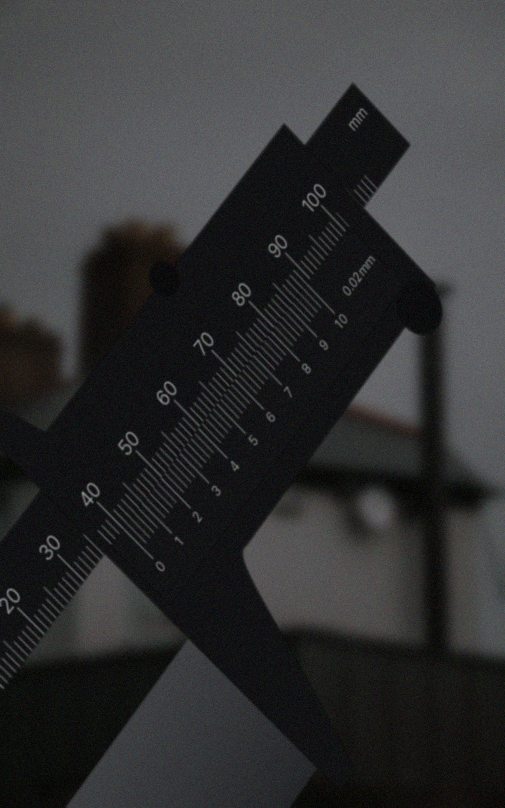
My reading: 40.0,mm
